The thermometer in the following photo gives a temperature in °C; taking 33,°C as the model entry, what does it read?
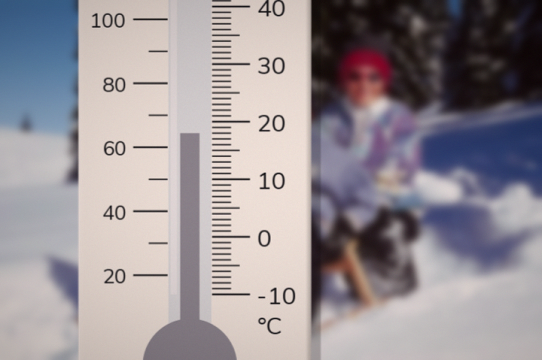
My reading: 18,°C
